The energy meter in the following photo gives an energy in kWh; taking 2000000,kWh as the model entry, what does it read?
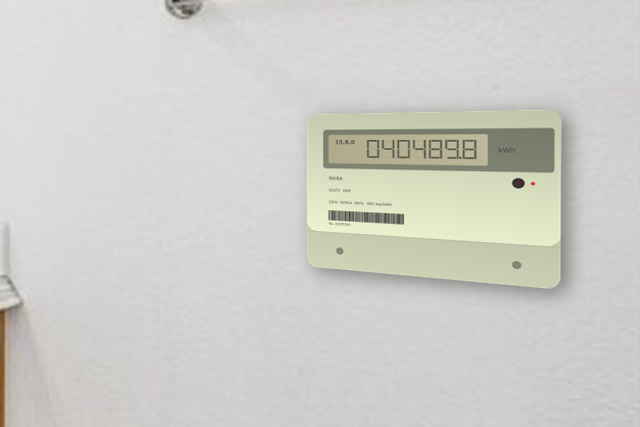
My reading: 40489.8,kWh
